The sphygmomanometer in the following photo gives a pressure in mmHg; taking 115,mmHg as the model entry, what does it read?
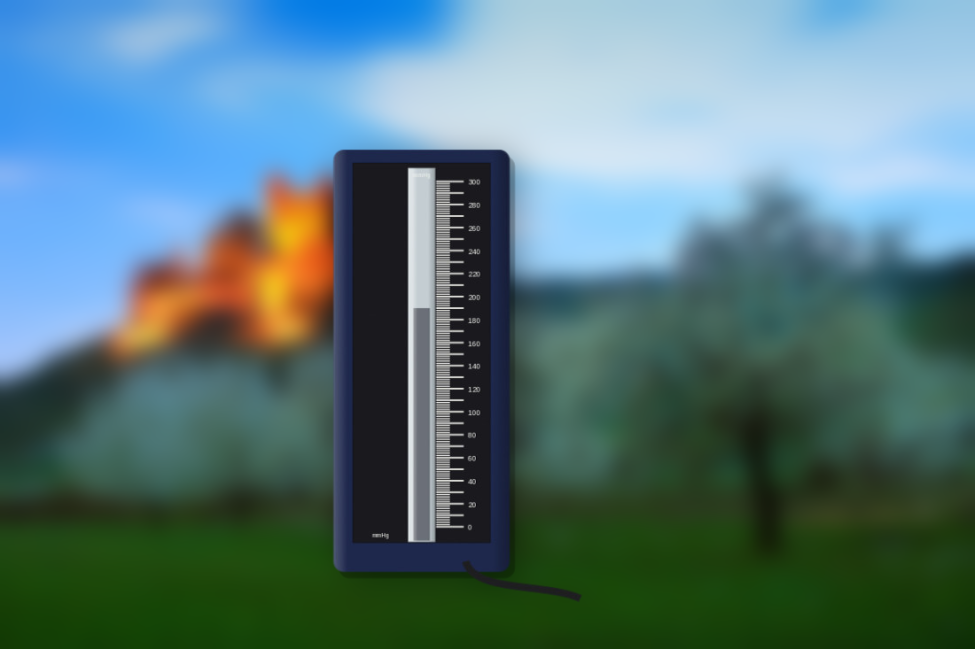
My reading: 190,mmHg
